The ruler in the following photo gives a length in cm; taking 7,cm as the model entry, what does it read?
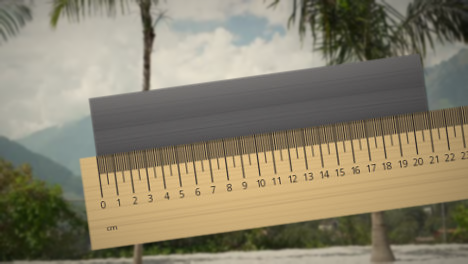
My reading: 21,cm
